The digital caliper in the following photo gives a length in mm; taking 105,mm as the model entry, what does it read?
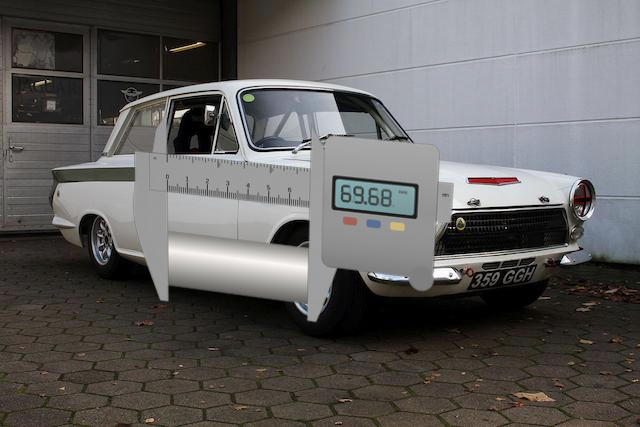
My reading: 69.68,mm
